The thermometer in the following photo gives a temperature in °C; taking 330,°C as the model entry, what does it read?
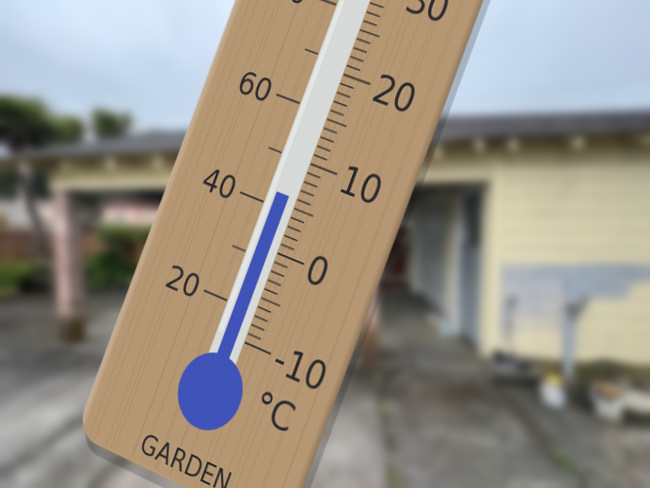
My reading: 6,°C
